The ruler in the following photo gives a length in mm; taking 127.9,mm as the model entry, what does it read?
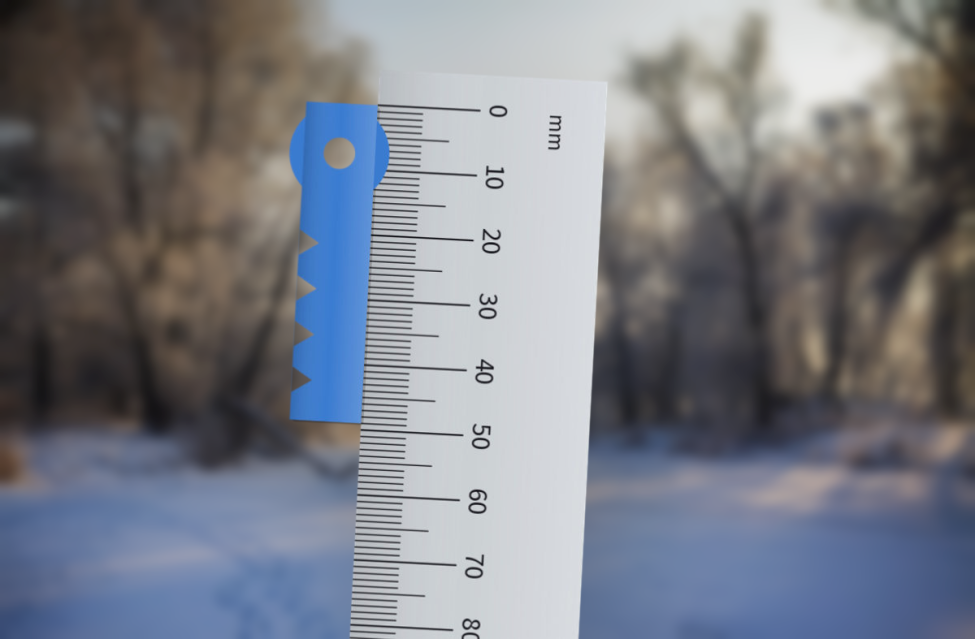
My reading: 49,mm
